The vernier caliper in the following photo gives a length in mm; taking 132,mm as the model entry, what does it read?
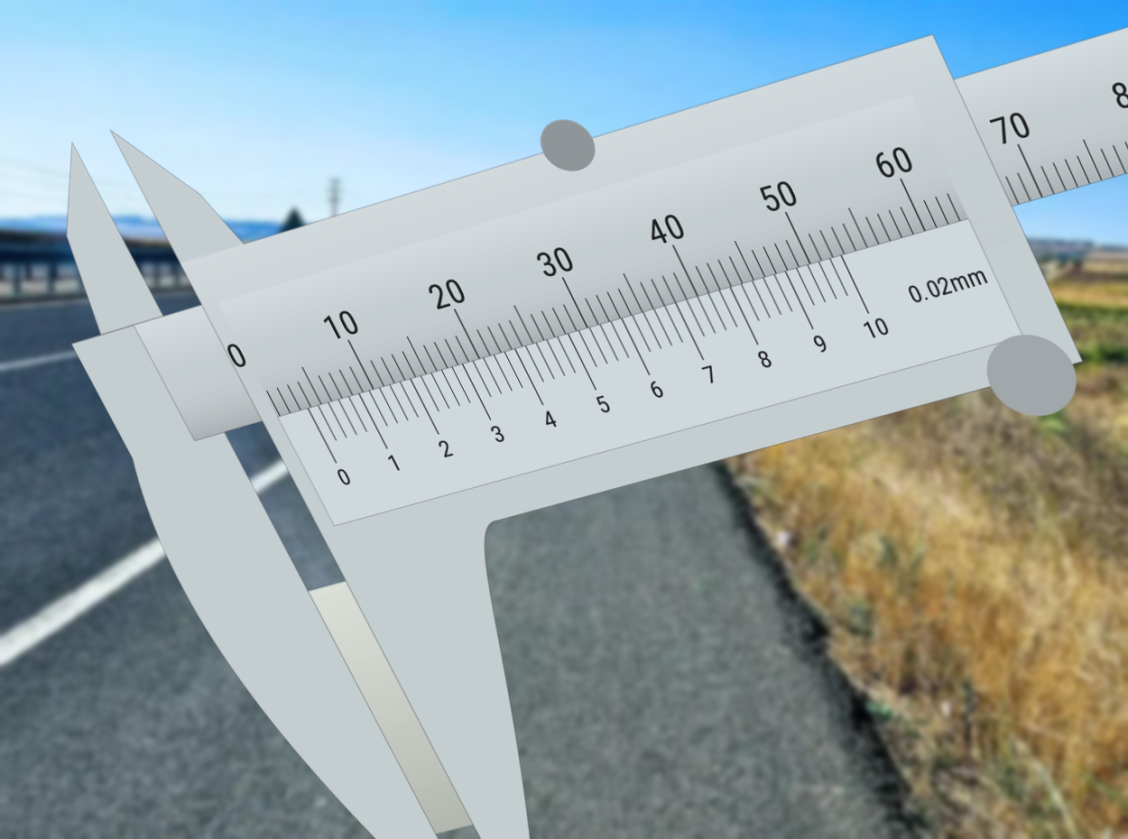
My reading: 3.7,mm
